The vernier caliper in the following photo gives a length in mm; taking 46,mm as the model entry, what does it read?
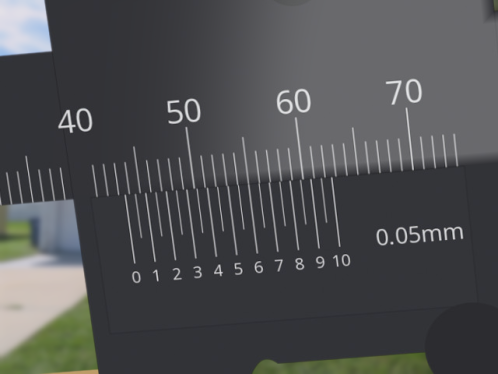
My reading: 43.6,mm
